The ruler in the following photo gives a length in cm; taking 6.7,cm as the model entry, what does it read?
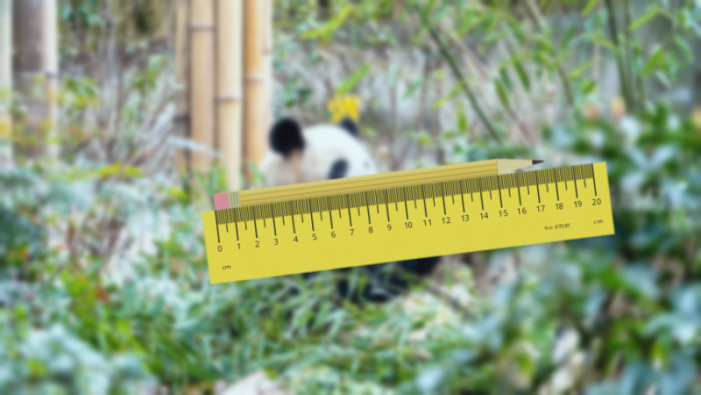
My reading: 17.5,cm
